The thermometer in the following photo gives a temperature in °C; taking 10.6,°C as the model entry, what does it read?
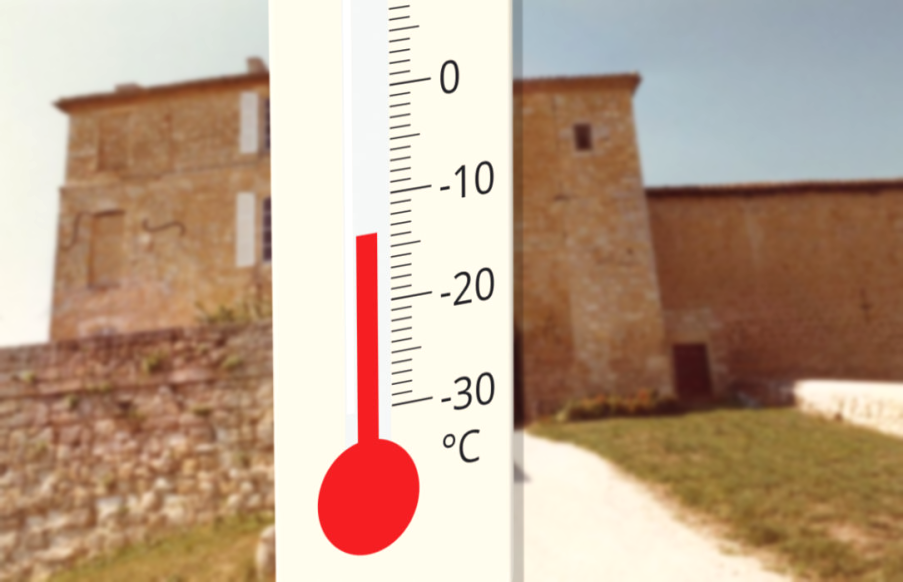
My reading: -13.5,°C
